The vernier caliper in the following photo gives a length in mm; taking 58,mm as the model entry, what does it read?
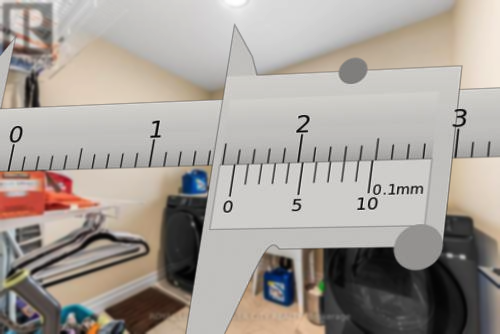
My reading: 15.8,mm
